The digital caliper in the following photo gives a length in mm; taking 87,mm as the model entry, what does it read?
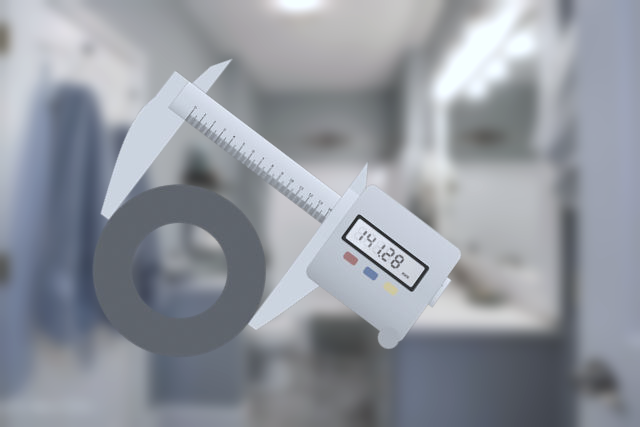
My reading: 141.28,mm
